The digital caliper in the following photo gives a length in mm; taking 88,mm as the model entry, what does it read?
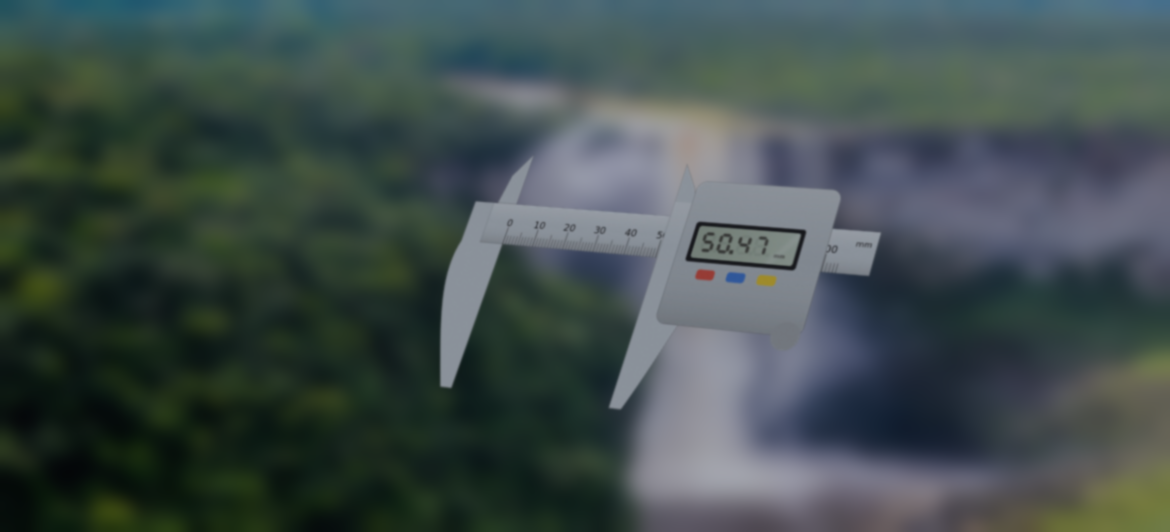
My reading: 50.47,mm
